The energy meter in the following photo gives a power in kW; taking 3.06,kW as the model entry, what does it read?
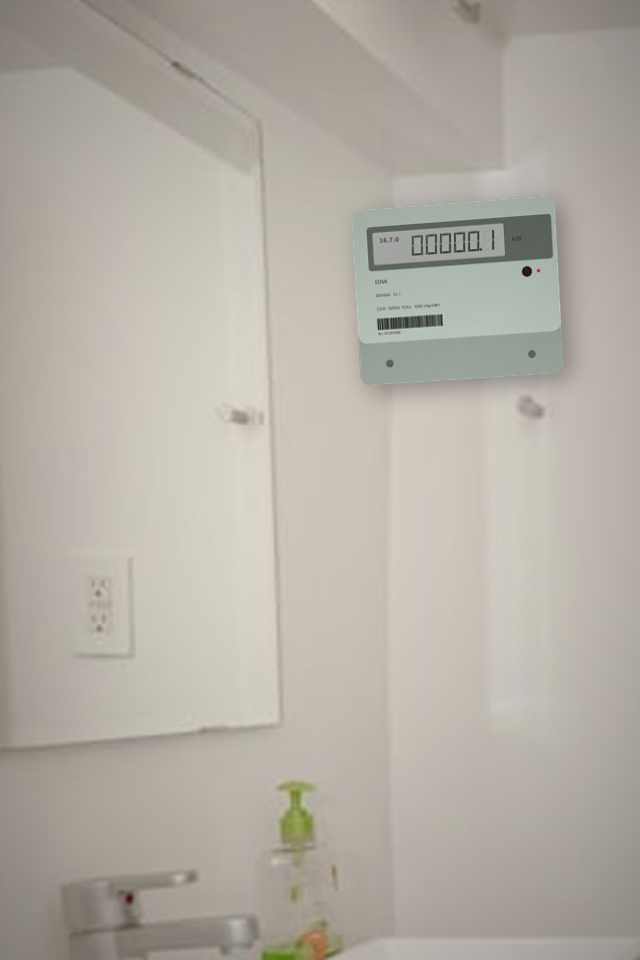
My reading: 0.1,kW
